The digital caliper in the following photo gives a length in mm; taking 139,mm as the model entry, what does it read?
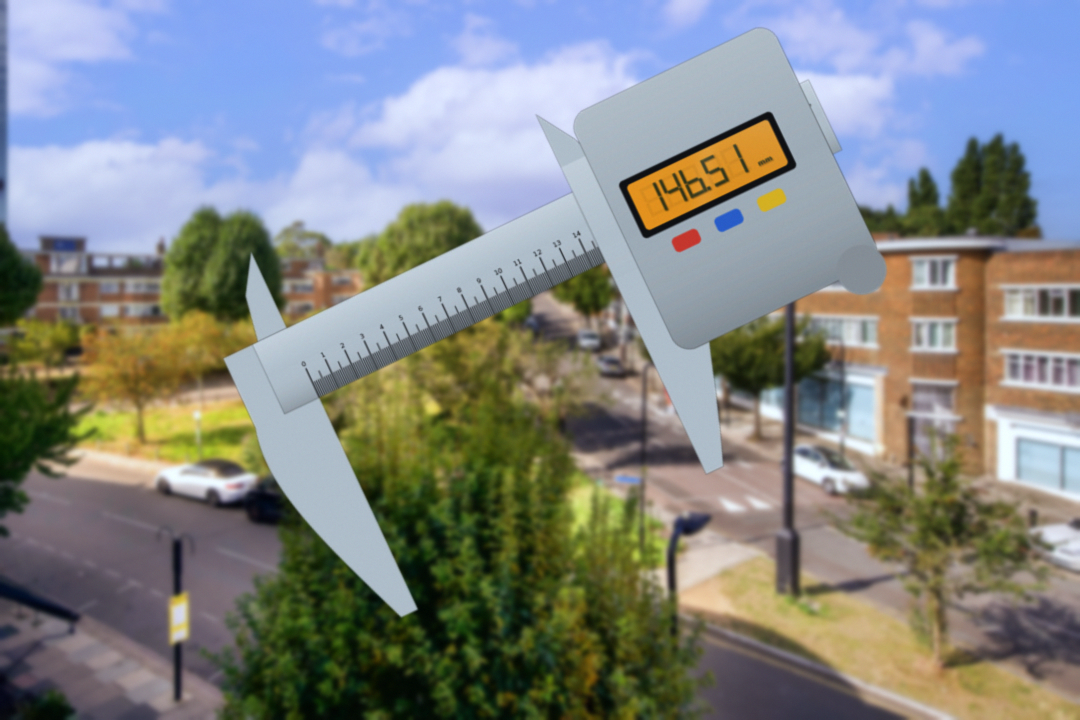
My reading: 146.51,mm
